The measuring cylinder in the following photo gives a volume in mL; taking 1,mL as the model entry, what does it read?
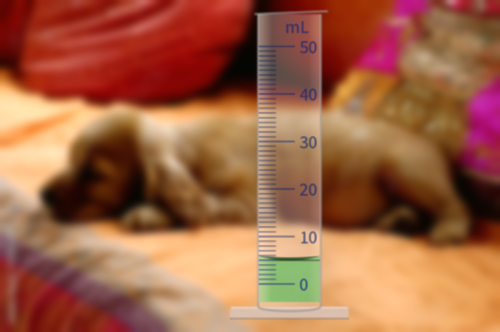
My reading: 5,mL
